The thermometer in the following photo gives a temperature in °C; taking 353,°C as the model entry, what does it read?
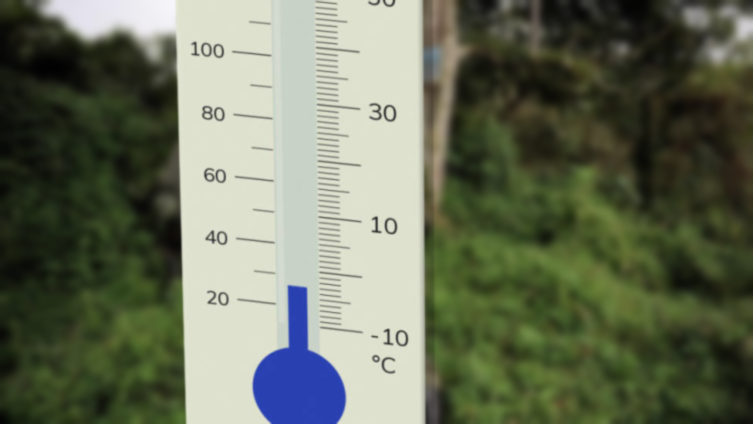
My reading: -3,°C
